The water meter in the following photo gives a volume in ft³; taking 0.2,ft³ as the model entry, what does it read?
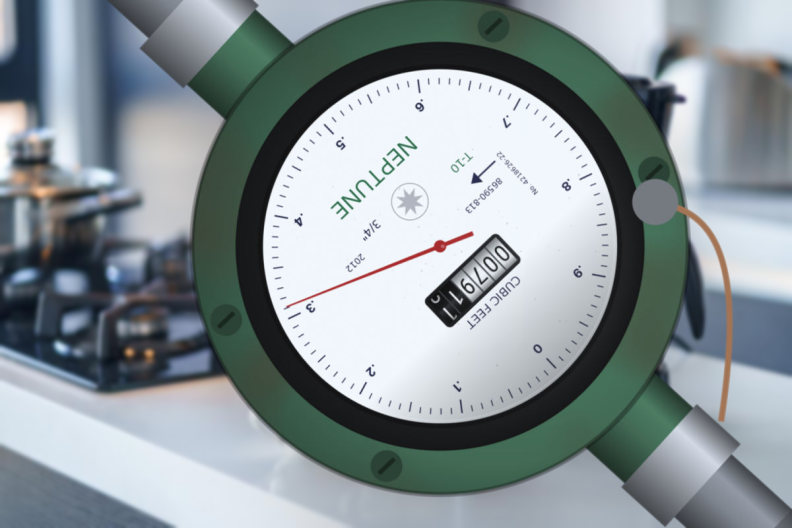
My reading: 7911.31,ft³
